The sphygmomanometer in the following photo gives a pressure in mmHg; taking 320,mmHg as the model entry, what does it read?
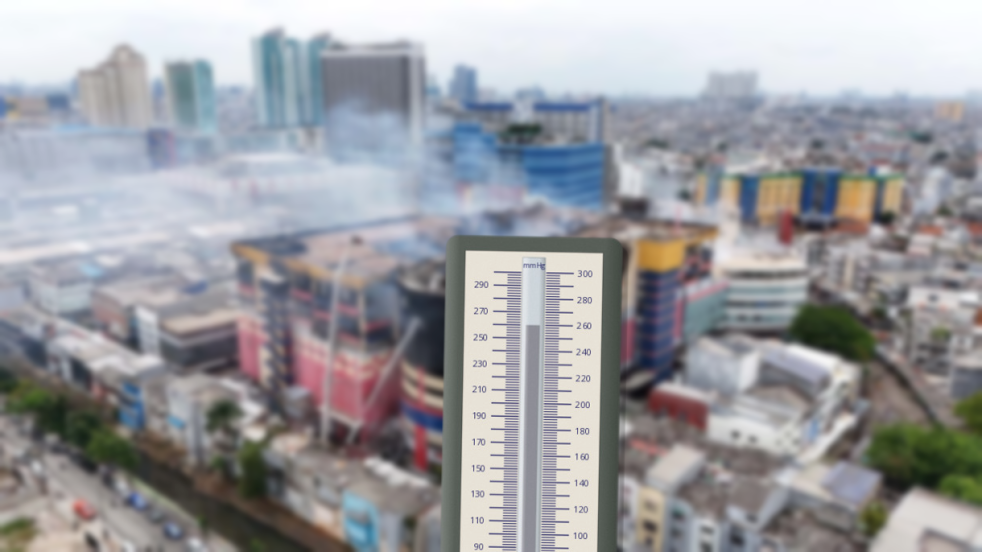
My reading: 260,mmHg
